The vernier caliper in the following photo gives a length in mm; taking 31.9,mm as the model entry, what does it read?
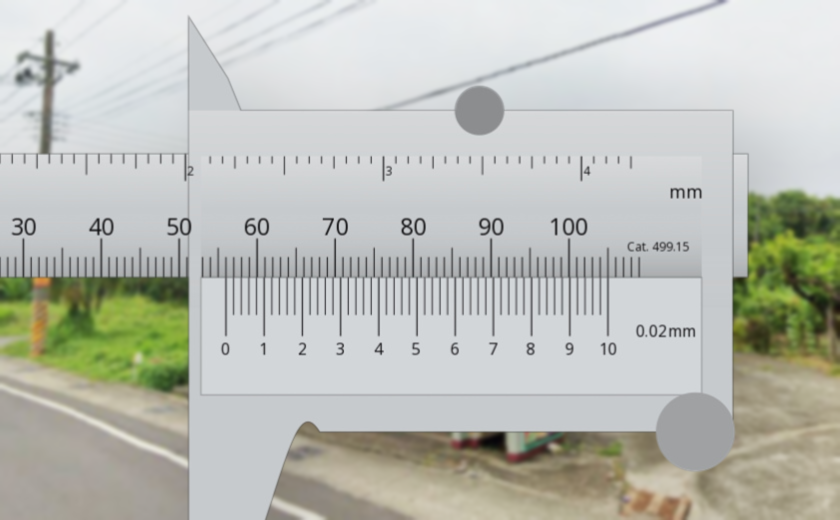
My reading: 56.0,mm
